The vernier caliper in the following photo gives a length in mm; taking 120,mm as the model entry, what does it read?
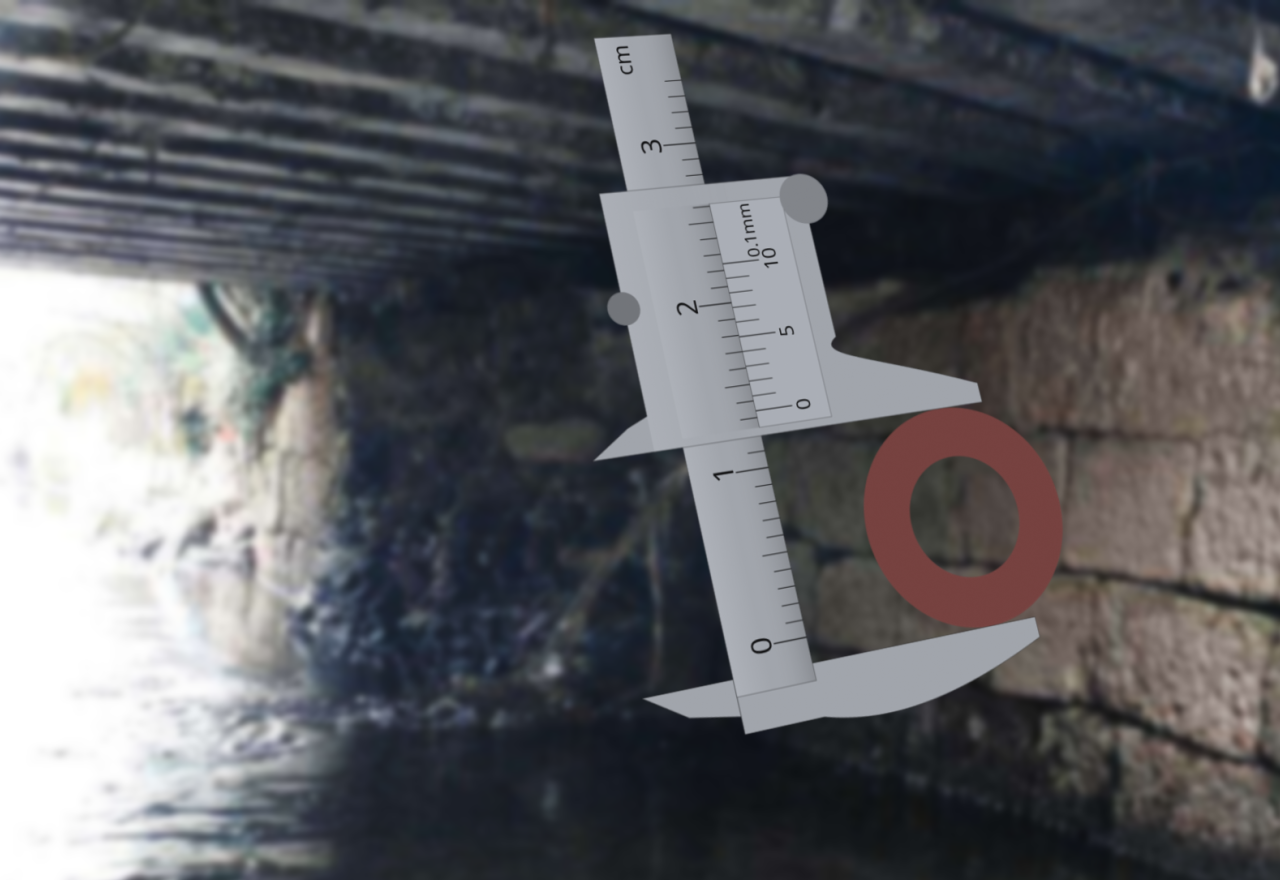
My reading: 13.4,mm
